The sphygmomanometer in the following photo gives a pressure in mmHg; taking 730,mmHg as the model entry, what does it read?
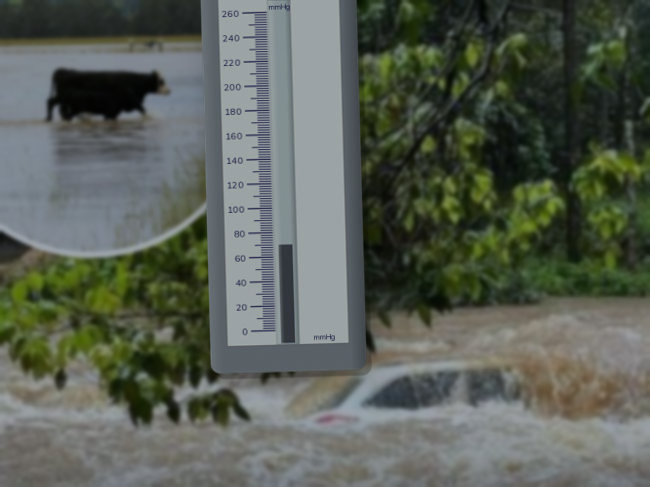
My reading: 70,mmHg
